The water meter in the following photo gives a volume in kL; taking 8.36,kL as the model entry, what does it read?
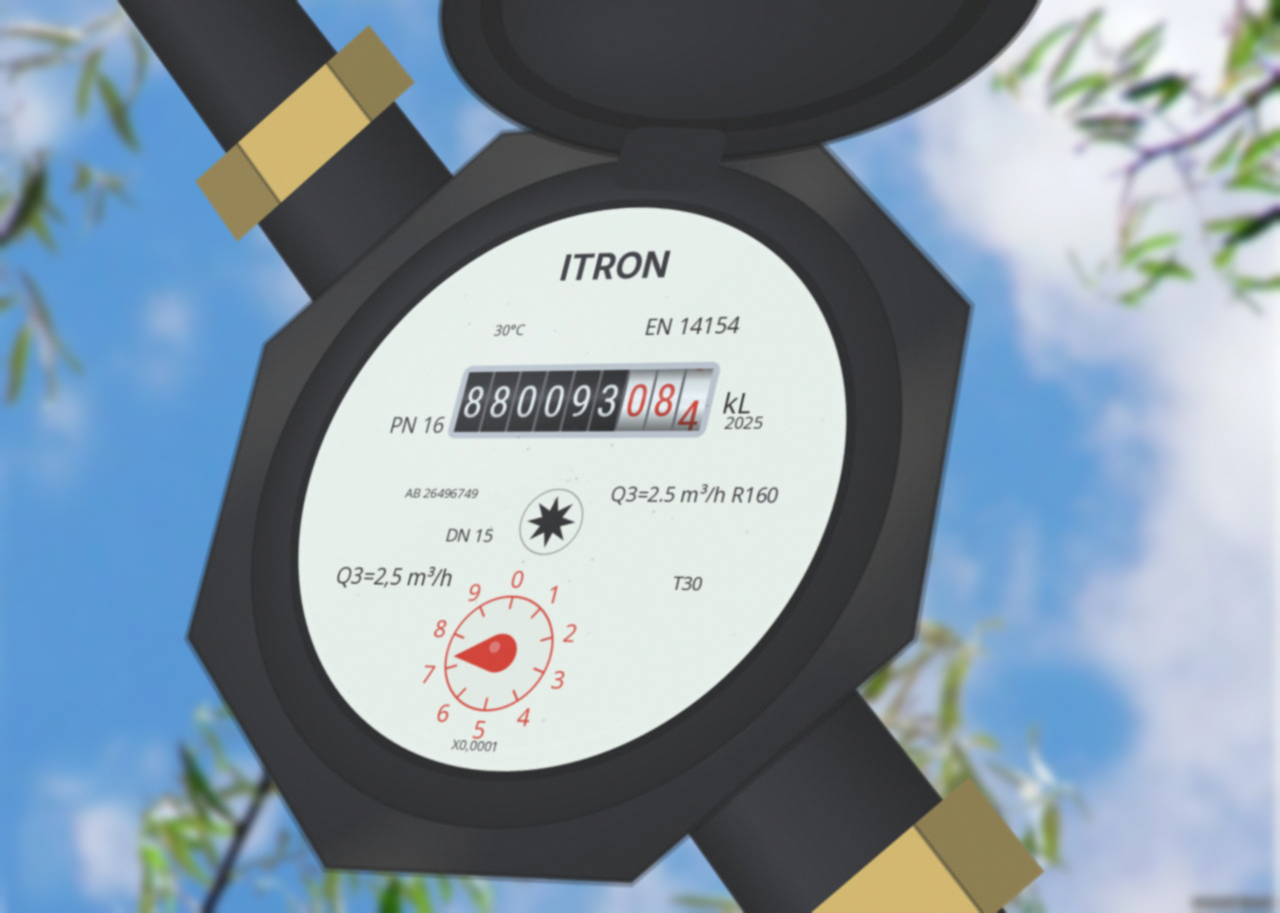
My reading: 880093.0837,kL
